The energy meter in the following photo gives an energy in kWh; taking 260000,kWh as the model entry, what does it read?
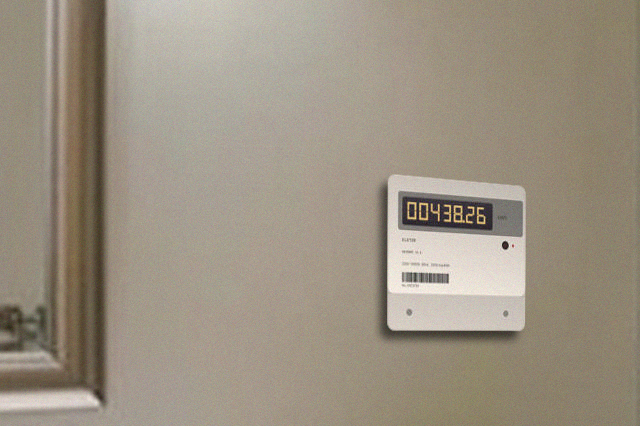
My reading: 438.26,kWh
